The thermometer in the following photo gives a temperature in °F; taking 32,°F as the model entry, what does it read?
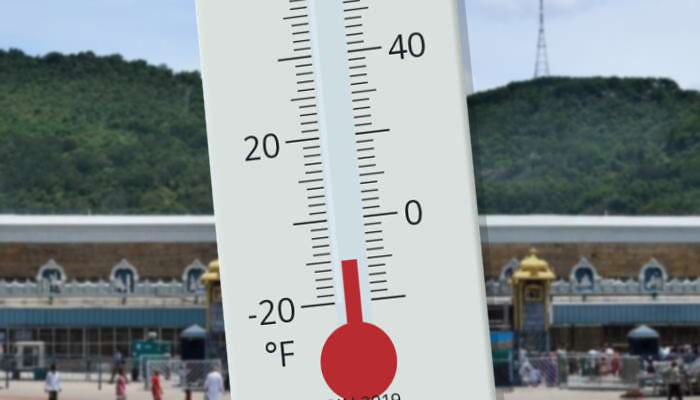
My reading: -10,°F
